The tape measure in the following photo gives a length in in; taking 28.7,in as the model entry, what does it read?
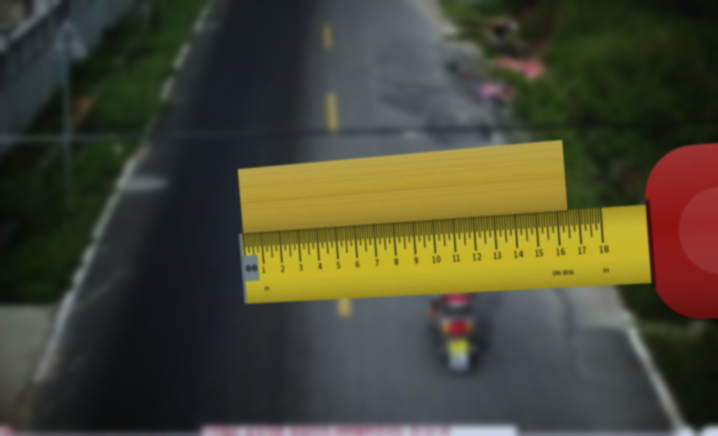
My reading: 16.5,in
